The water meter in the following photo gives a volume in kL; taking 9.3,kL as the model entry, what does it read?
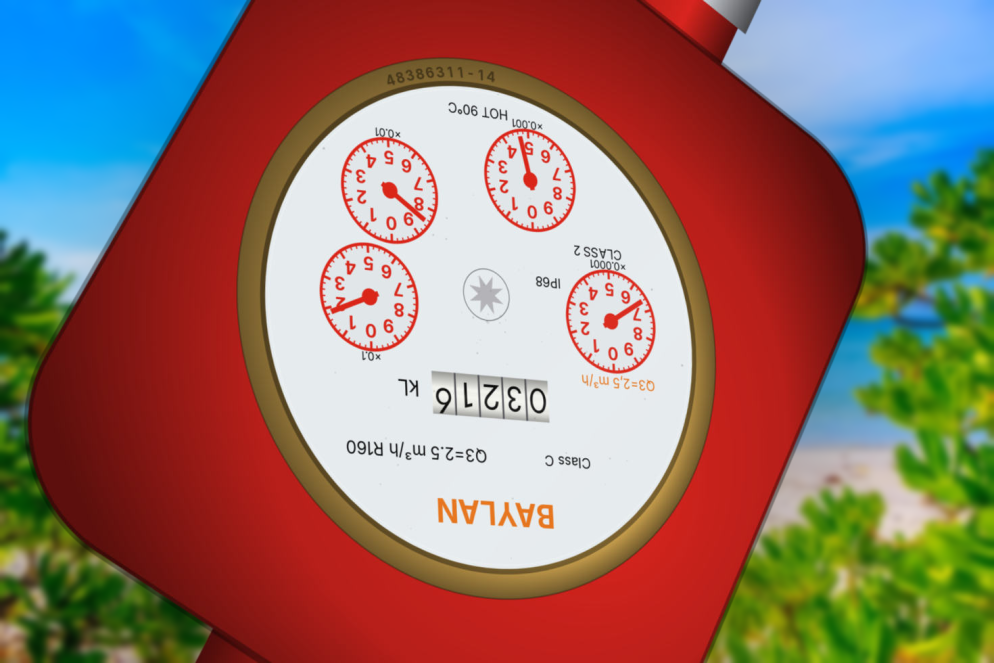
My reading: 3216.1846,kL
